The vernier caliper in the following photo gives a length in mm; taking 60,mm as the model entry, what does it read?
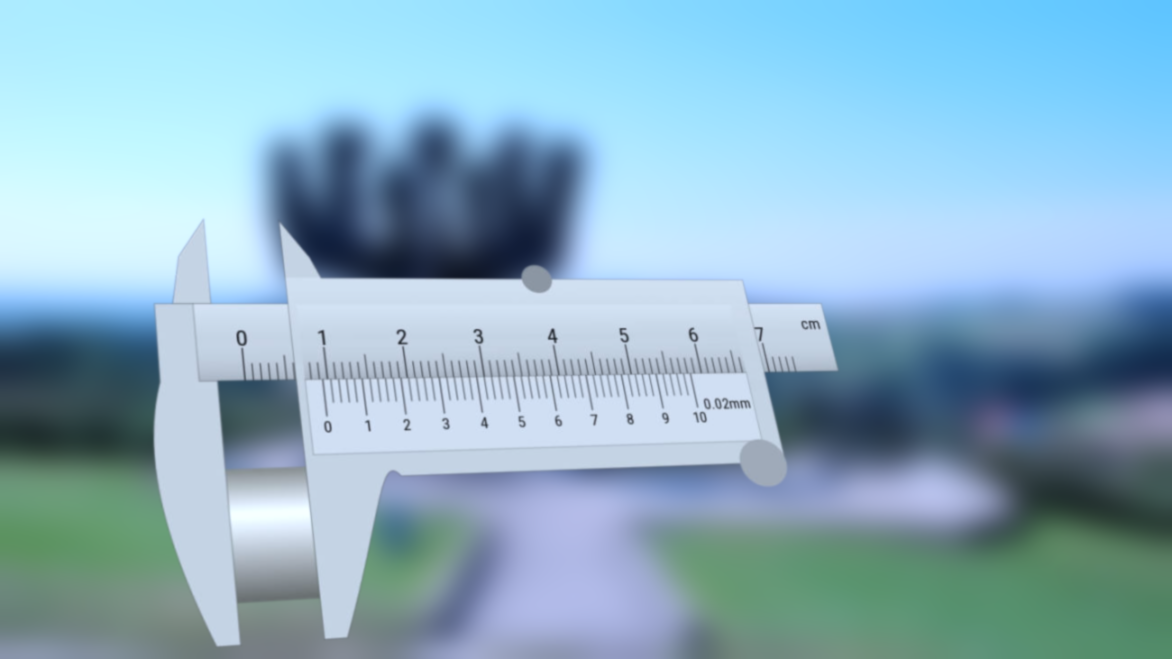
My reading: 9.4,mm
